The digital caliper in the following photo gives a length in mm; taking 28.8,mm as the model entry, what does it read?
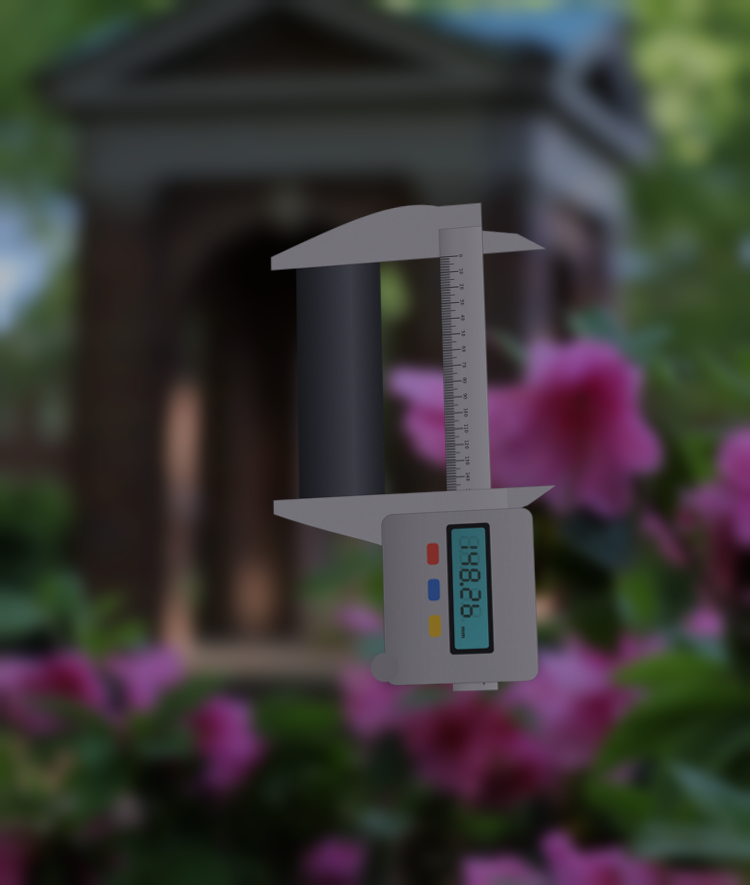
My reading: 148.26,mm
